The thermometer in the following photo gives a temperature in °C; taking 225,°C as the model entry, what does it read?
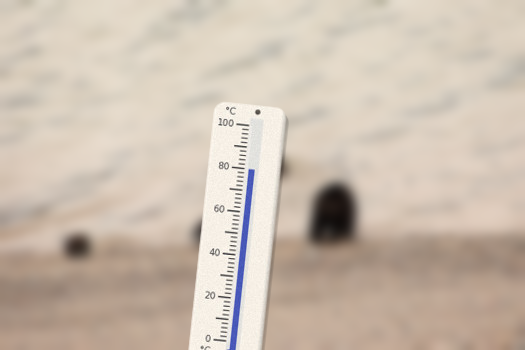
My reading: 80,°C
